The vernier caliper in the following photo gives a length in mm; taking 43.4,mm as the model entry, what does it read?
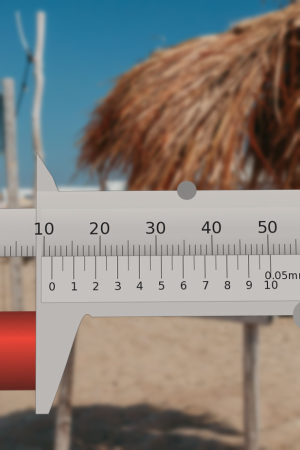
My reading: 11.4,mm
